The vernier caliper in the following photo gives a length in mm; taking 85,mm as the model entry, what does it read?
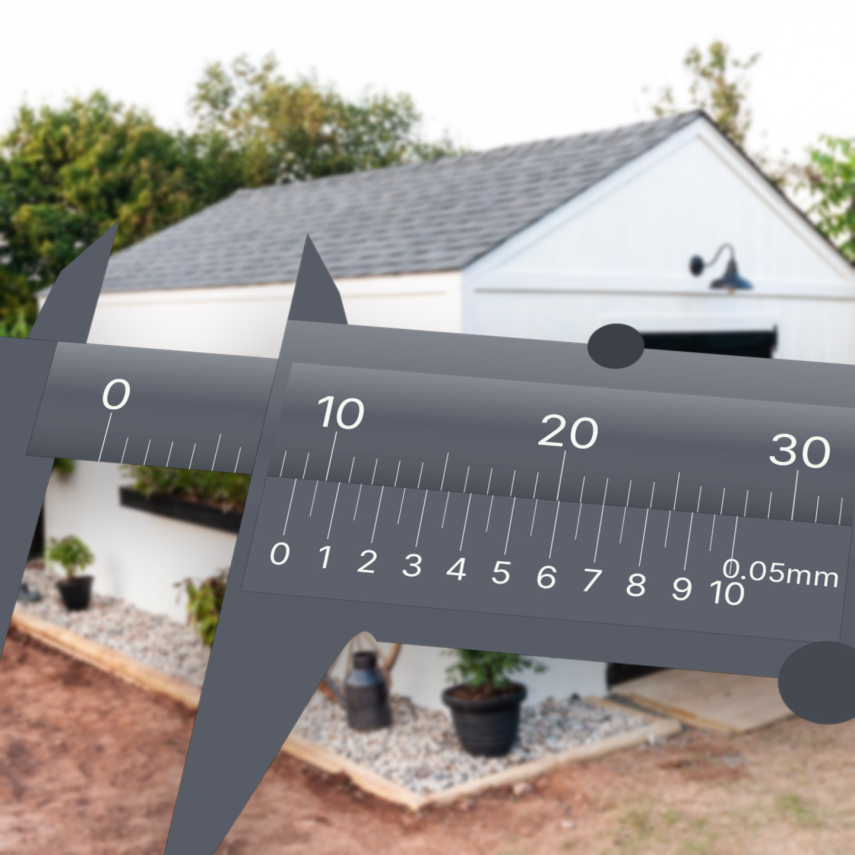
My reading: 8.70,mm
